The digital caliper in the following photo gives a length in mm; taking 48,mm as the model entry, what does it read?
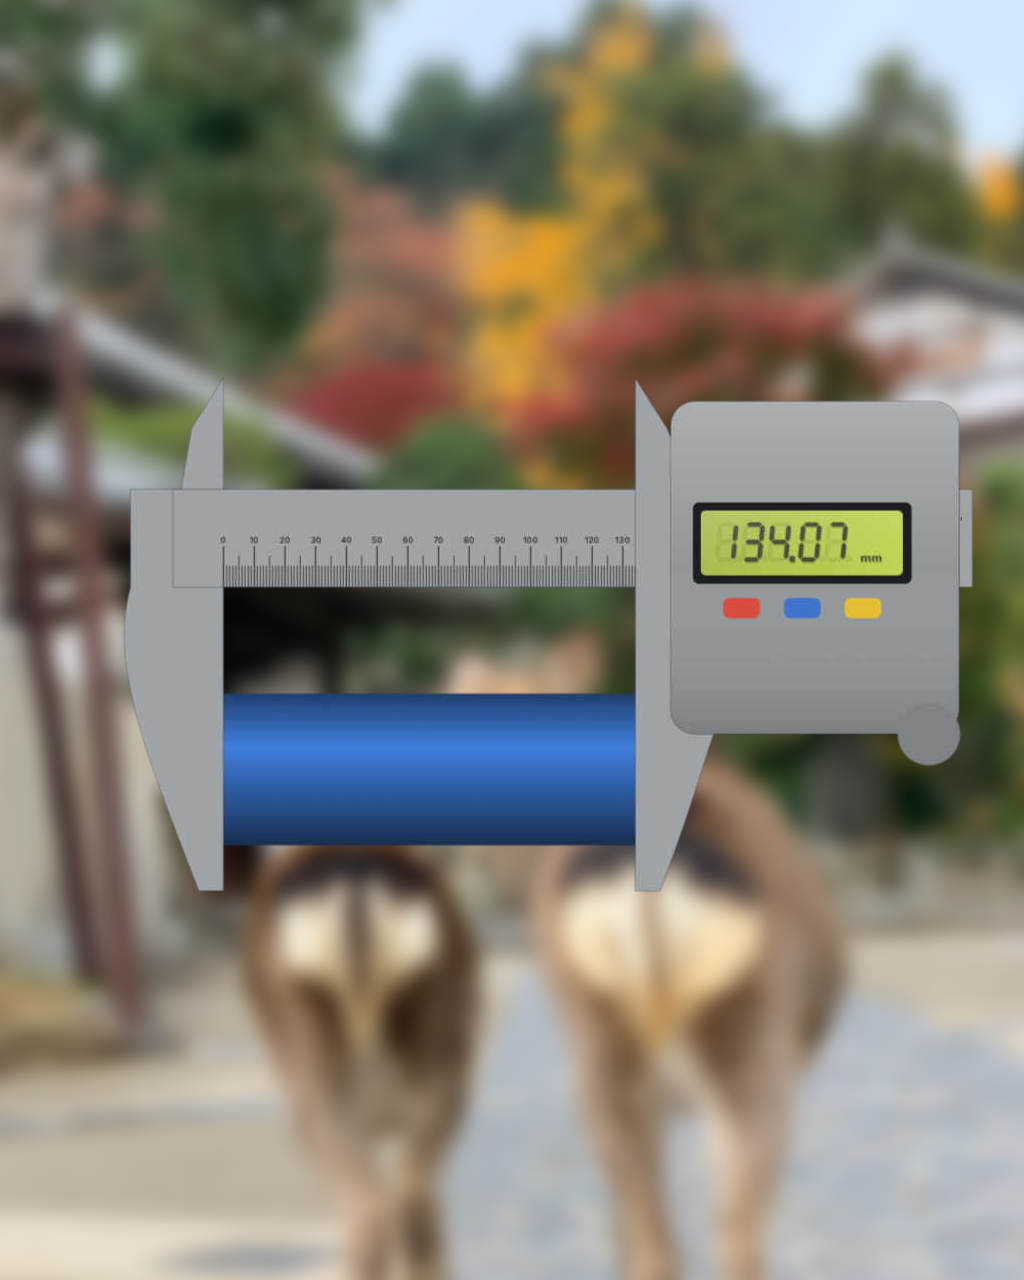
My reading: 134.07,mm
